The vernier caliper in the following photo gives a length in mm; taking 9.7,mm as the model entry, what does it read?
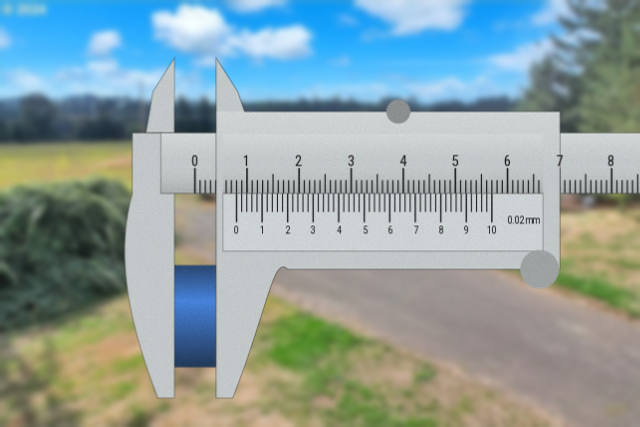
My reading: 8.0,mm
